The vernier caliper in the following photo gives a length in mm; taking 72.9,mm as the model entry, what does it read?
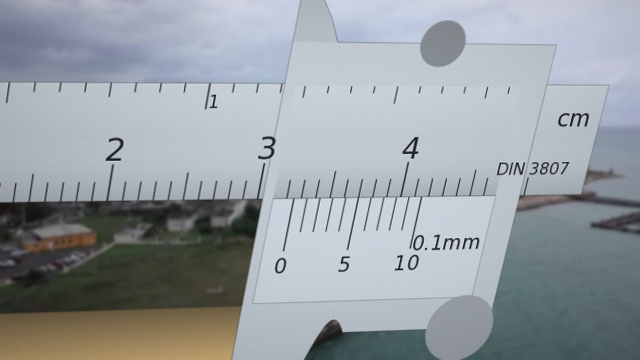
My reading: 32.5,mm
